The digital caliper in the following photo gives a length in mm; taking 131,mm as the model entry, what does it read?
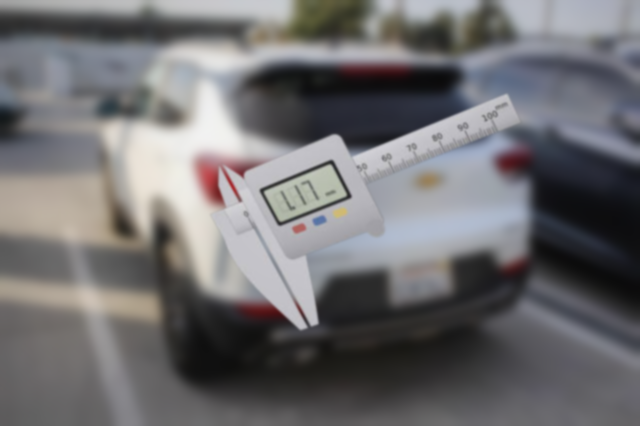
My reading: 1.17,mm
